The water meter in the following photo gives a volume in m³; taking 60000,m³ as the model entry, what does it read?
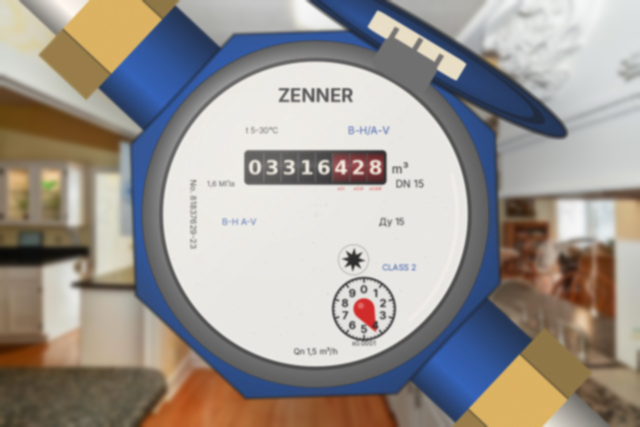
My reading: 3316.4284,m³
